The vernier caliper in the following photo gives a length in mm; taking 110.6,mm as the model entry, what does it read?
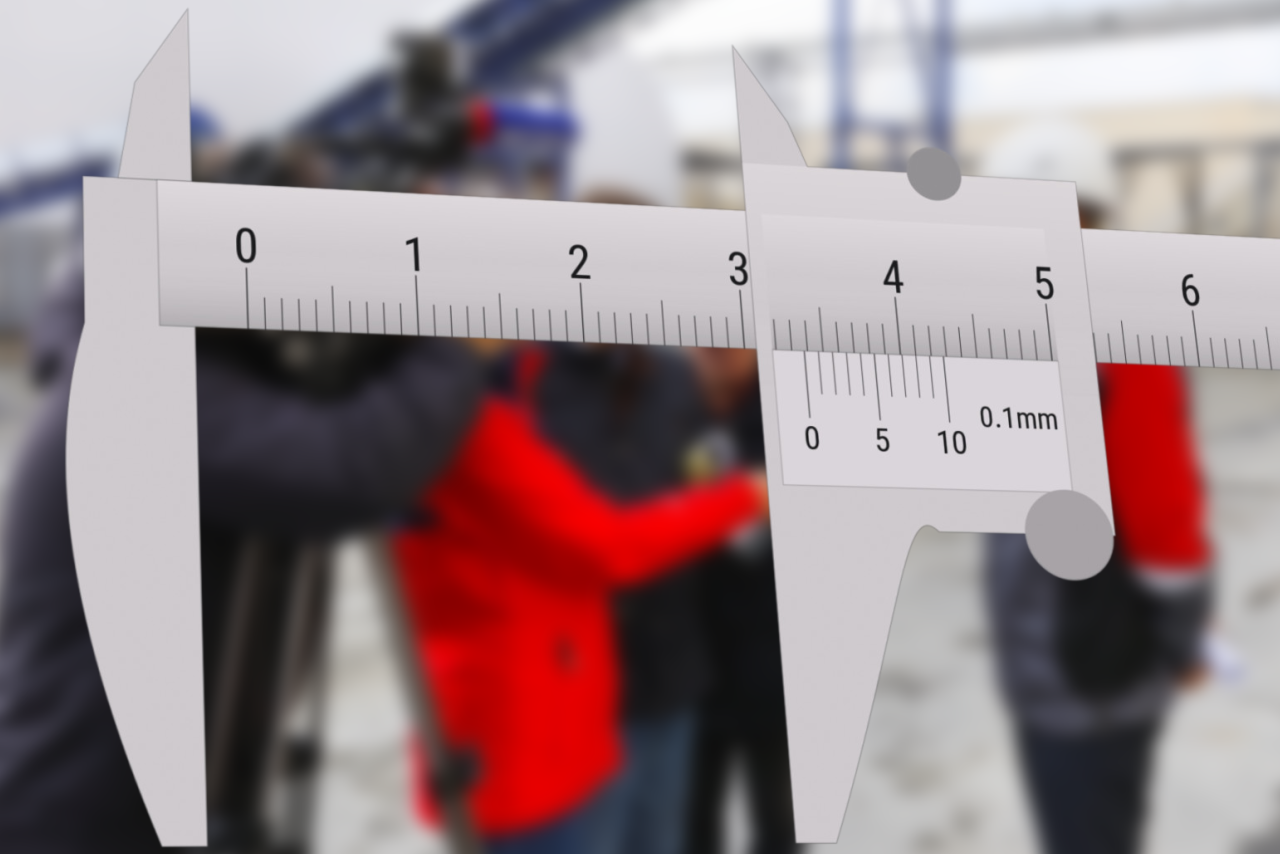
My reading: 33.8,mm
